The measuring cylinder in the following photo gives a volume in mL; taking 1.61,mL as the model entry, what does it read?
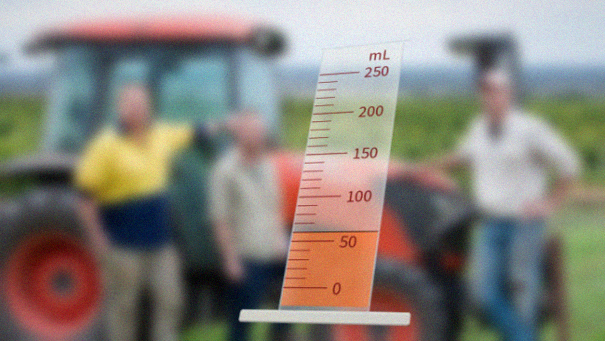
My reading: 60,mL
